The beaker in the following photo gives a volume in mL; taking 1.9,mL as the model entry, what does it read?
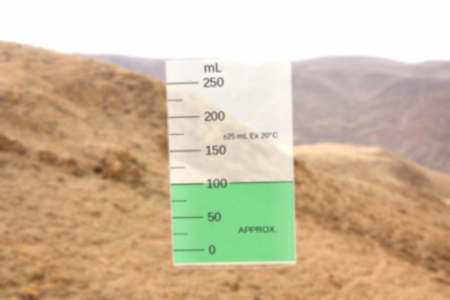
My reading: 100,mL
